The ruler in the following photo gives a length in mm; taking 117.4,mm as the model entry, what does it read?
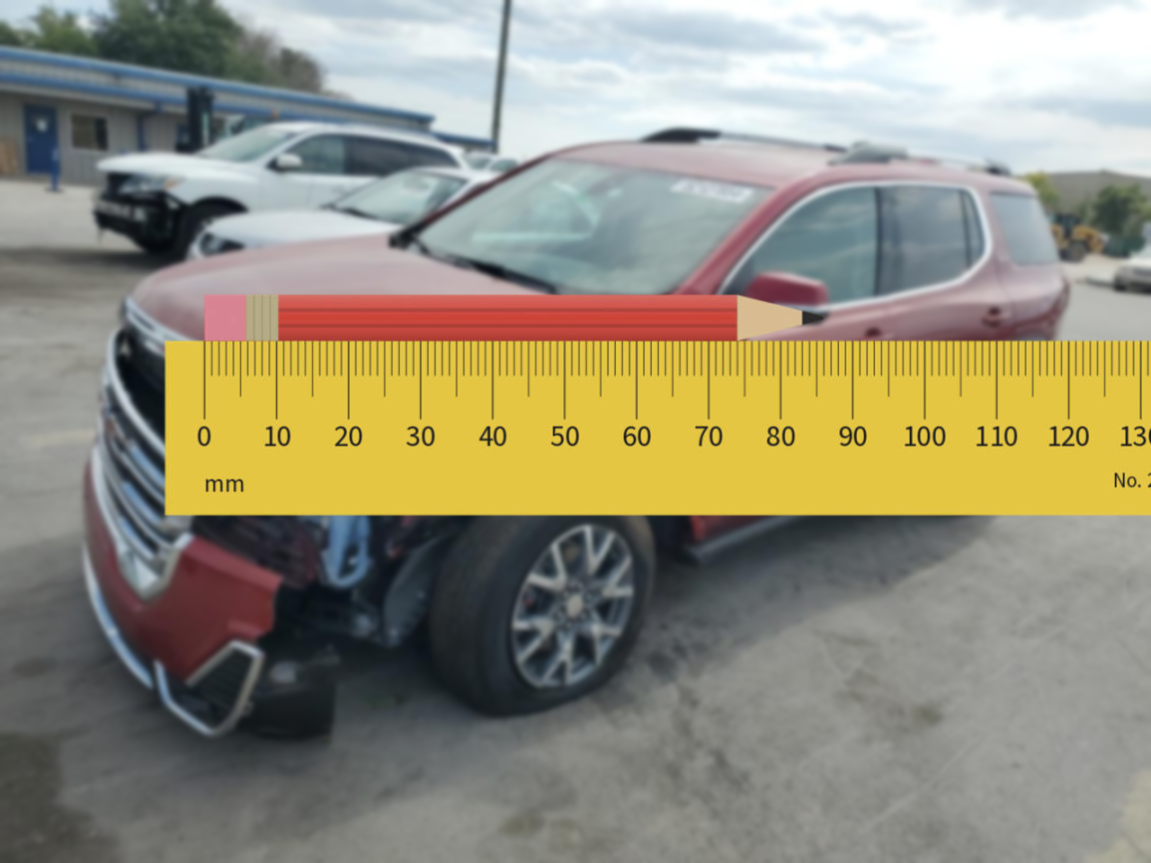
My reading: 86,mm
